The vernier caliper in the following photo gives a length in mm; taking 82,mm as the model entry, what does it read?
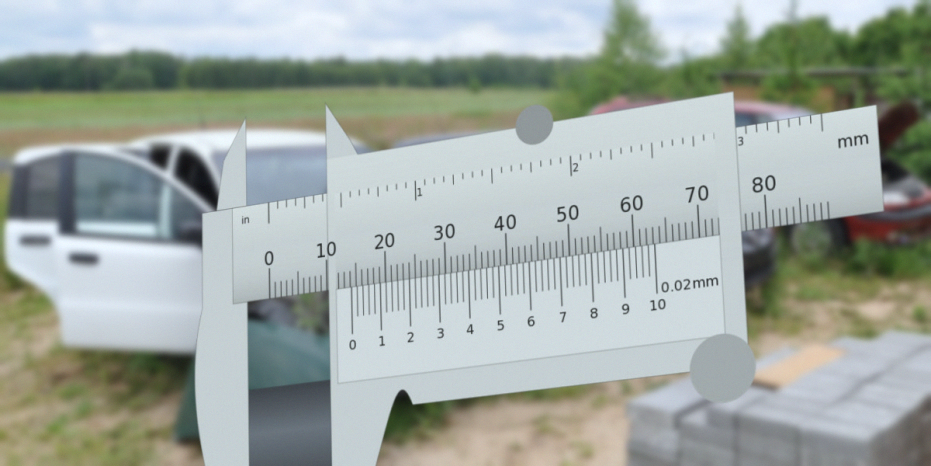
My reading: 14.2,mm
